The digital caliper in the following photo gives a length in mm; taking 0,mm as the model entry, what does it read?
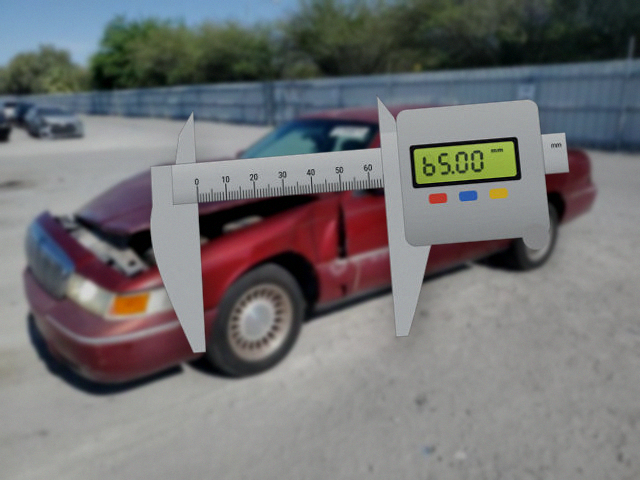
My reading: 65.00,mm
